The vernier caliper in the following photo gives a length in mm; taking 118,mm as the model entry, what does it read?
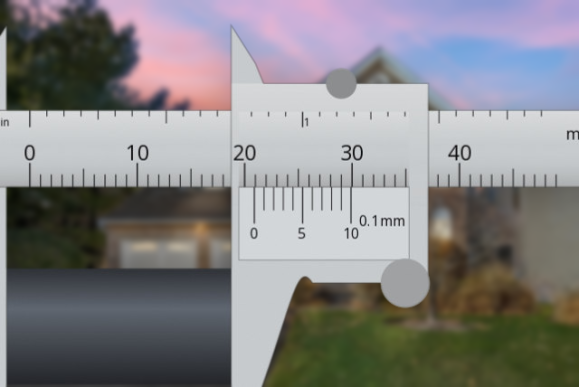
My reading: 20.9,mm
